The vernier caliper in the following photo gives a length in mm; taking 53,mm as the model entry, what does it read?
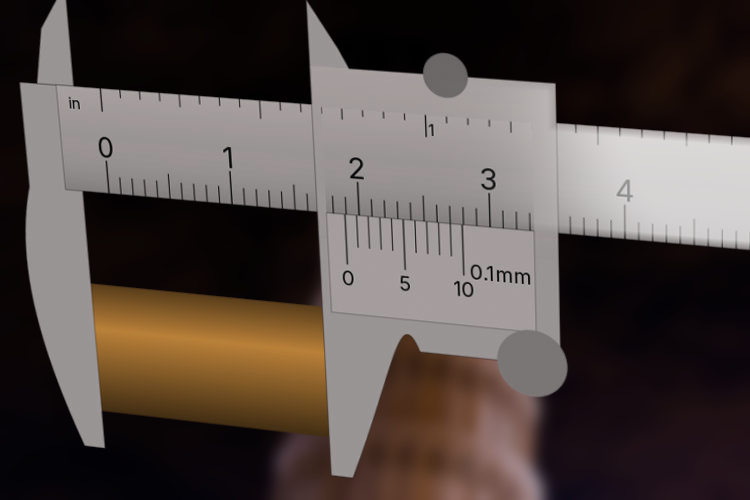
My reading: 18.9,mm
